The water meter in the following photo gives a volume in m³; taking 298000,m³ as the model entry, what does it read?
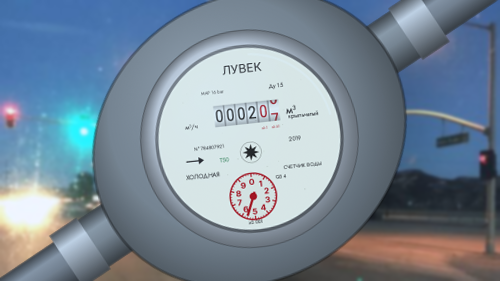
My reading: 2.065,m³
